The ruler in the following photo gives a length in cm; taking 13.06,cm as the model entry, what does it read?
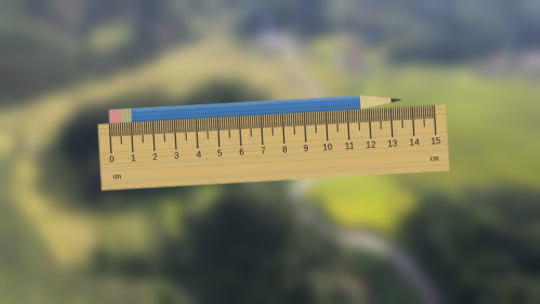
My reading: 13.5,cm
